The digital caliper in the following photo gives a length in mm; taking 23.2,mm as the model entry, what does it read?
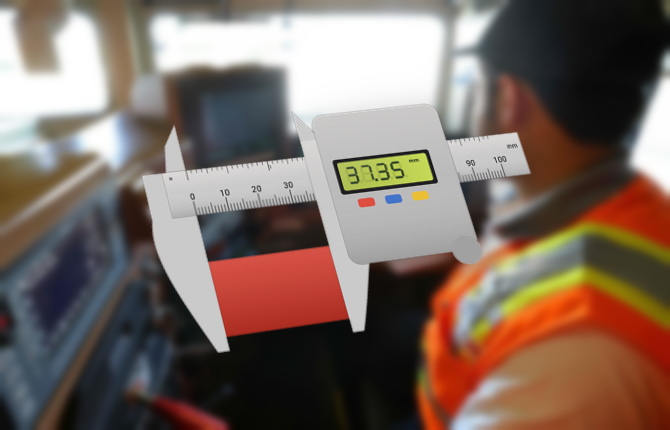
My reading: 37.35,mm
